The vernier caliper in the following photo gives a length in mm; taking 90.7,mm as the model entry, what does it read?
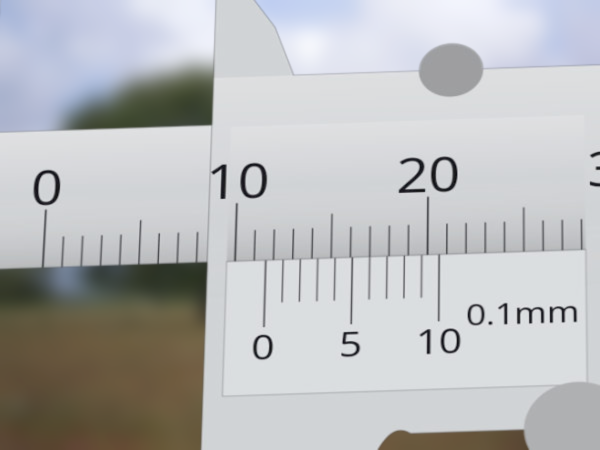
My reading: 11.6,mm
